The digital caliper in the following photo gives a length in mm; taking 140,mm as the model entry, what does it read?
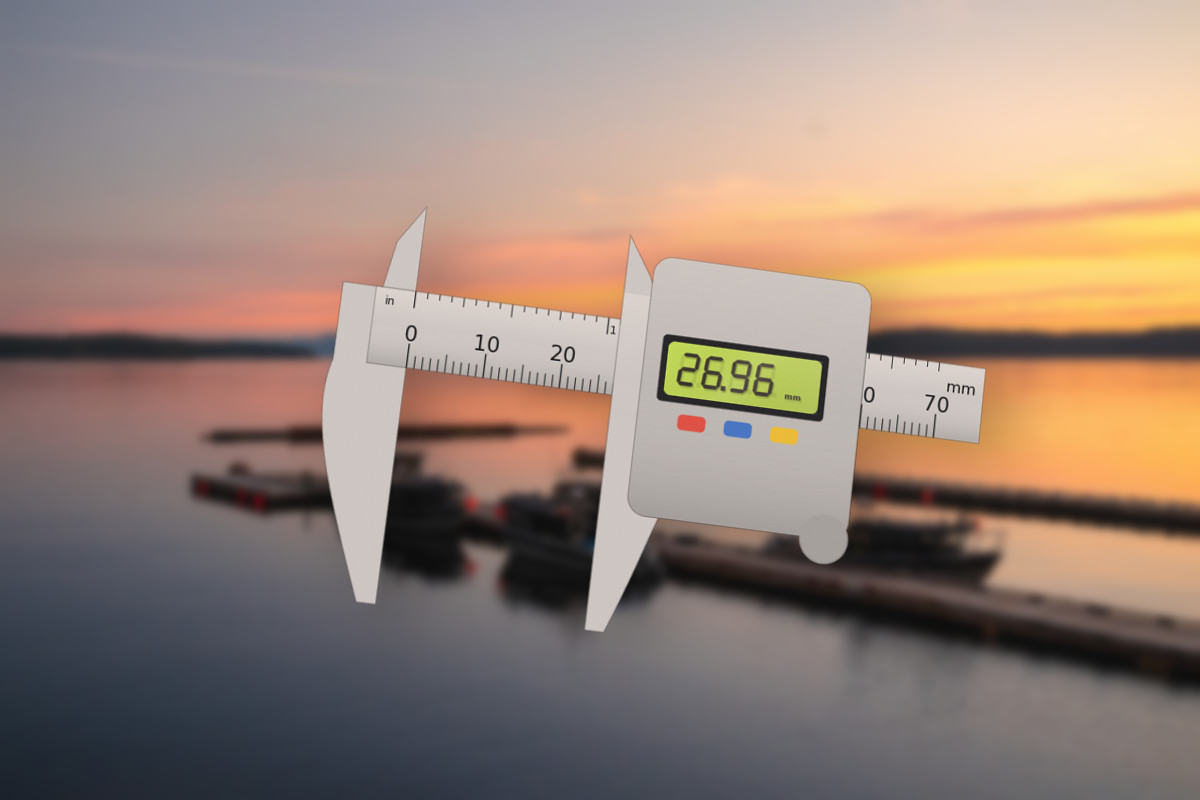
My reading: 26.96,mm
